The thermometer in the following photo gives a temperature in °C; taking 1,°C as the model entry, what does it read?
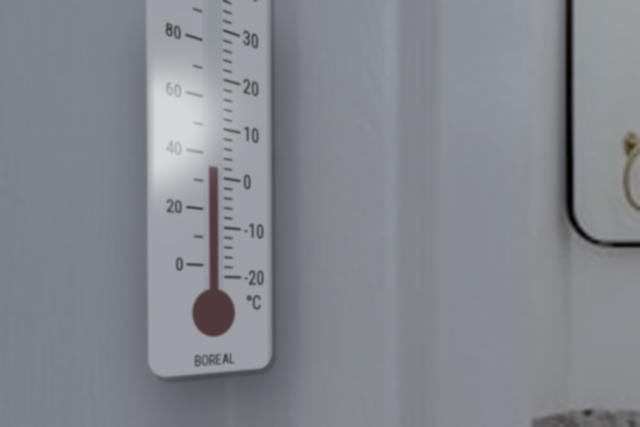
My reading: 2,°C
